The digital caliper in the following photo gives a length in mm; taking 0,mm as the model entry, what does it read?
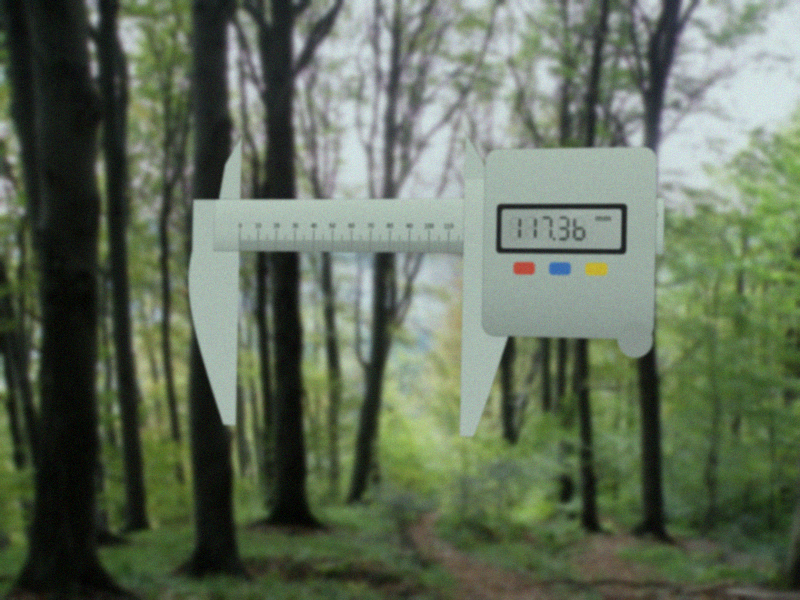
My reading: 117.36,mm
